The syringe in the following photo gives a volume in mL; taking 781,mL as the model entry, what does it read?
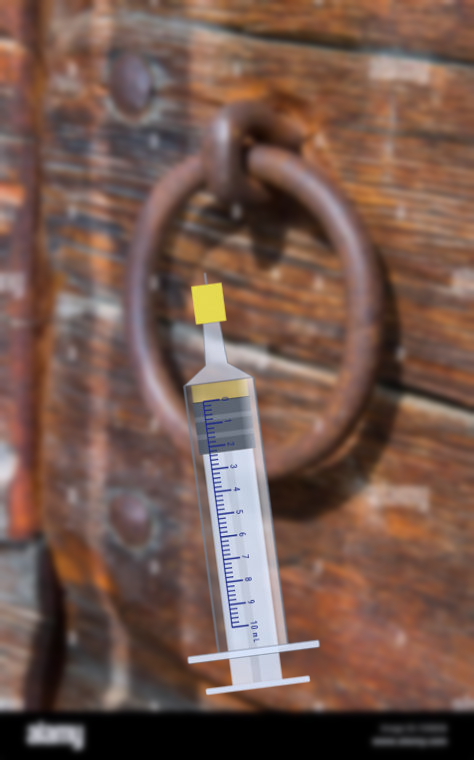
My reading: 0,mL
